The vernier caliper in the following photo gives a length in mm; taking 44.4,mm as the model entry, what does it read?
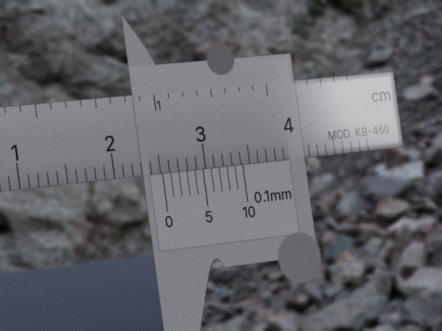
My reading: 25.2,mm
